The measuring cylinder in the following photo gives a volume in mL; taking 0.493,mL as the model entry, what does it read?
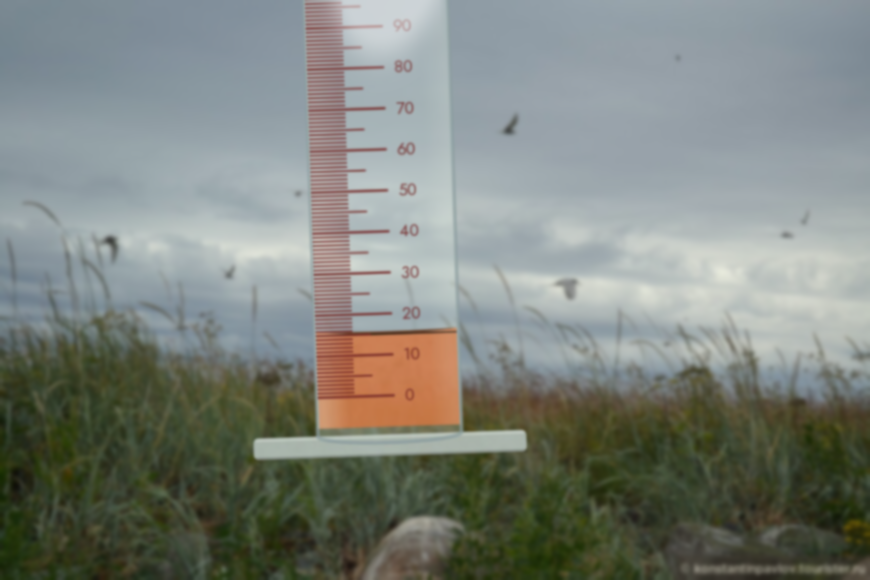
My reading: 15,mL
